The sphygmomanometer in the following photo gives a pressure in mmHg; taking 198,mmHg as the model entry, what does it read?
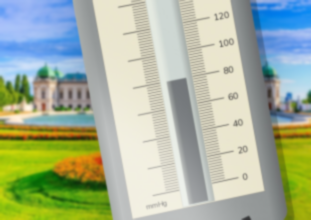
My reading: 80,mmHg
